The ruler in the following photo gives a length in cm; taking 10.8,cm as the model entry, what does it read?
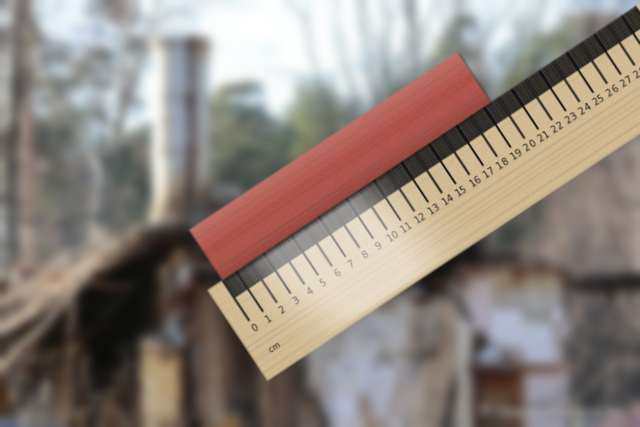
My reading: 19.5,cm
